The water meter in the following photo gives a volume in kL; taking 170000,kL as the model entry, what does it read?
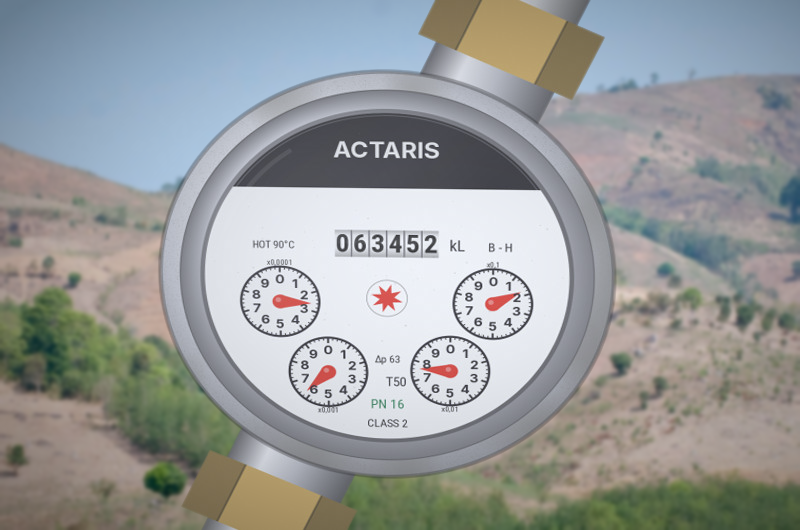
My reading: 63452.1762,kL
